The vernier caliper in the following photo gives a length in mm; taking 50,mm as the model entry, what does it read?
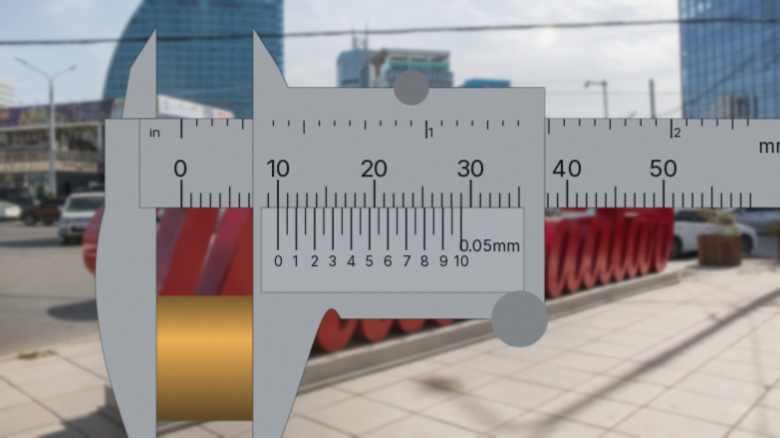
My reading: 10.0,mm
